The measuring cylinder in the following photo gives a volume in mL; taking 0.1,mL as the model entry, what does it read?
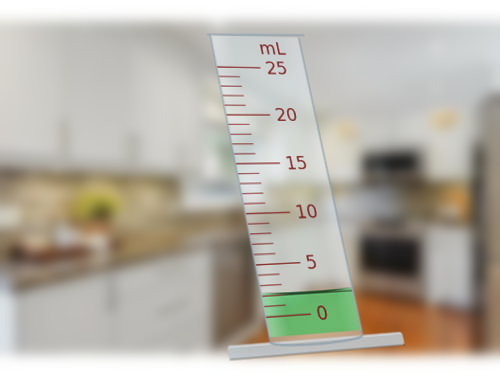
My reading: 2,mL
